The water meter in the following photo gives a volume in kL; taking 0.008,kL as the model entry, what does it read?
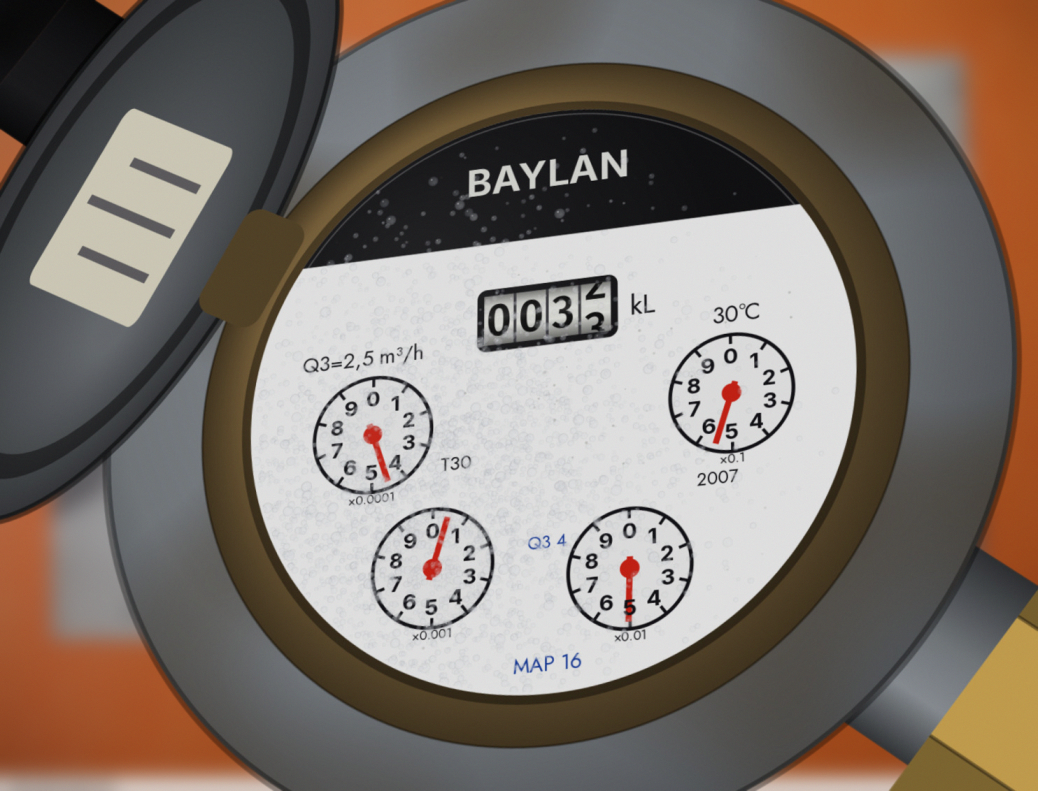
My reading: 32.5504,kL
